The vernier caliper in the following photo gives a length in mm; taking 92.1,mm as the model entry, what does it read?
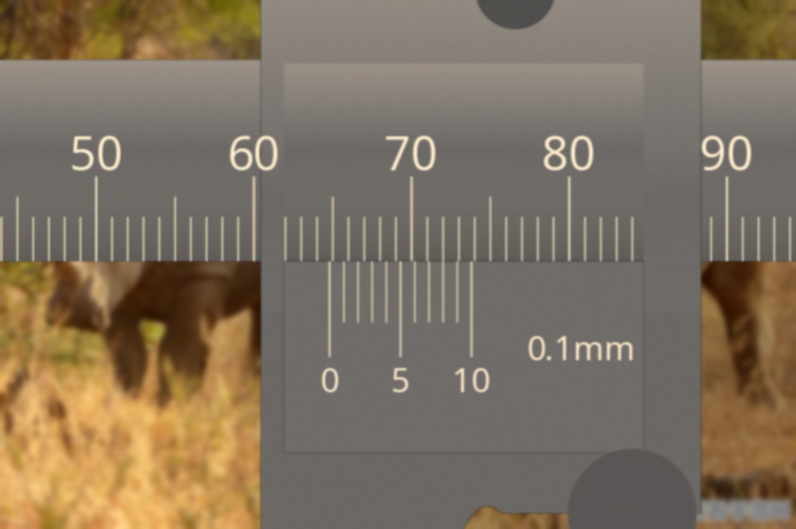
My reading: 64.8,mm
